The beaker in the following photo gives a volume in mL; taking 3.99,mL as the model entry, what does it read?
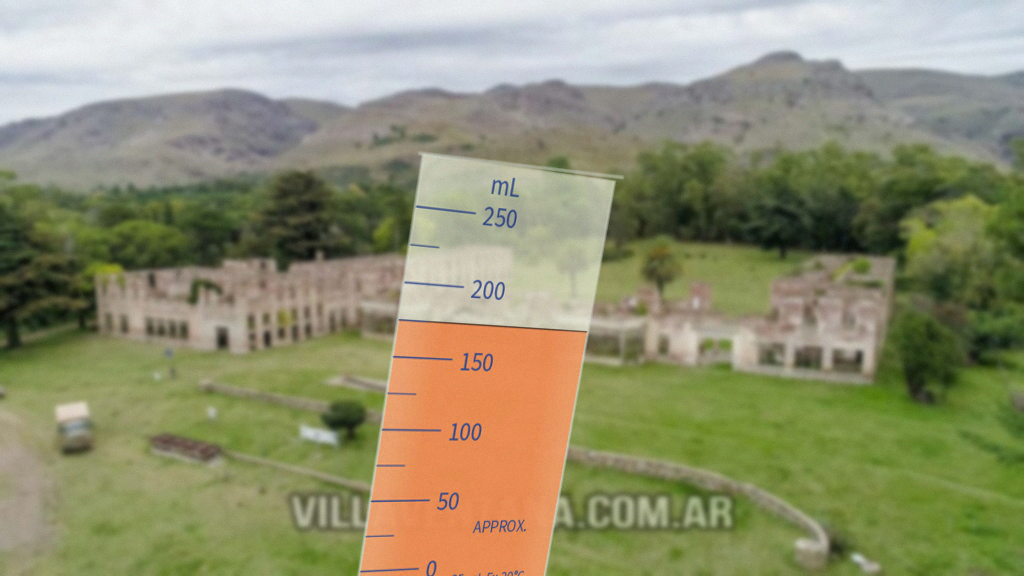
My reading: 175,mL
